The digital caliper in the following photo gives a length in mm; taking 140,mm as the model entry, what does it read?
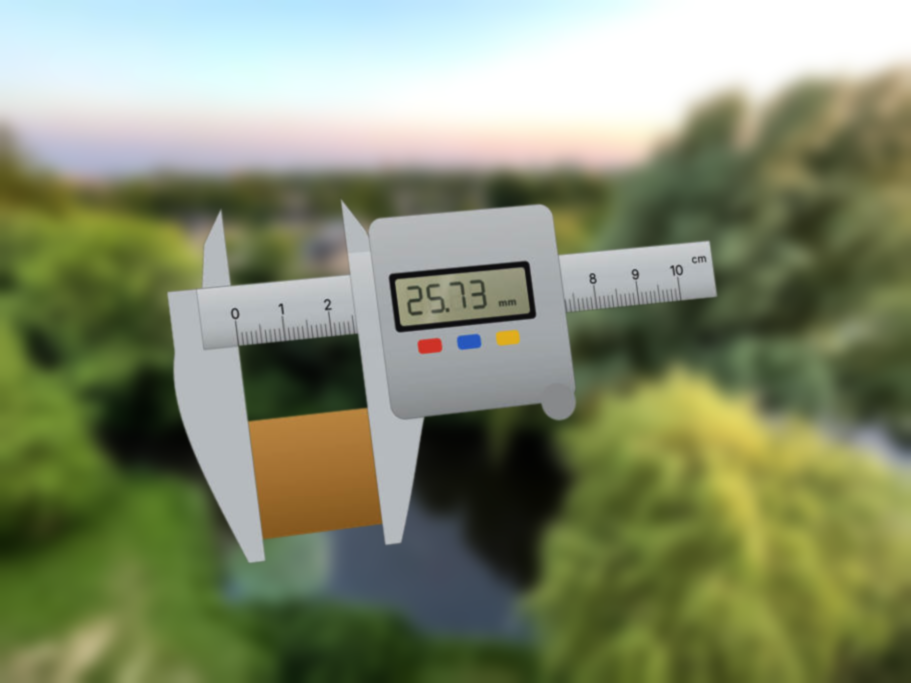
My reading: 25.73,mm
